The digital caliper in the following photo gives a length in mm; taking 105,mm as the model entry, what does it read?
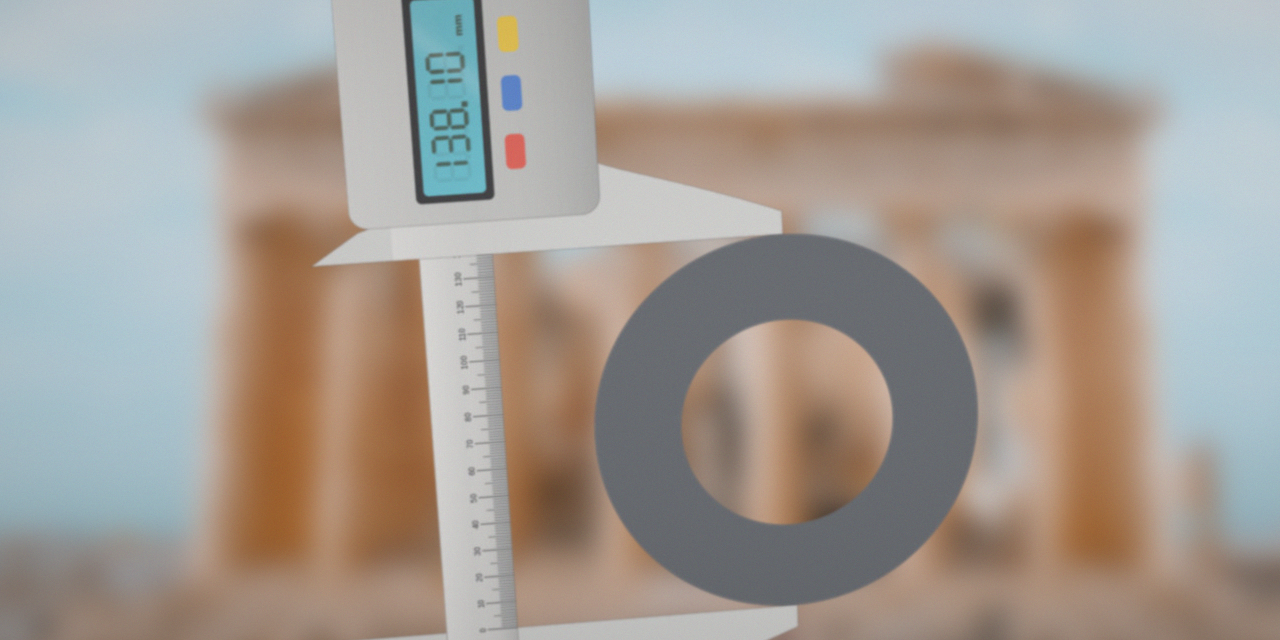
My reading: 138.10,mm
